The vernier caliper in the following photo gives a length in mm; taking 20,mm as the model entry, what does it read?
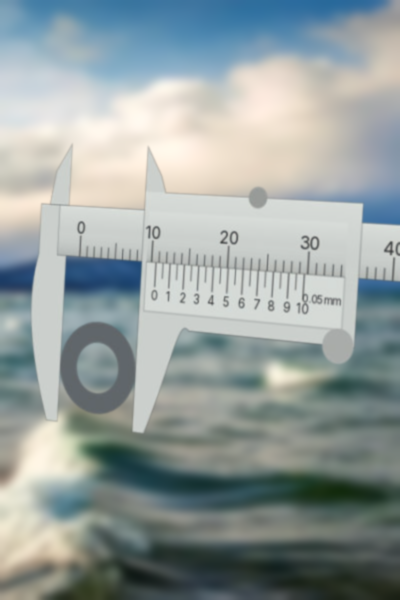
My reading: 10.6,mm
